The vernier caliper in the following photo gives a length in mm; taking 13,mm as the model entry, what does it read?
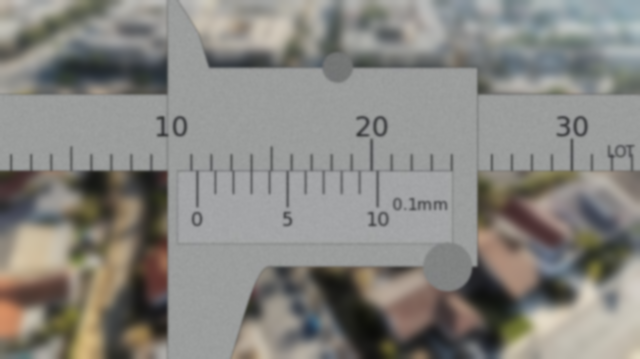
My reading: 11.3,mm
